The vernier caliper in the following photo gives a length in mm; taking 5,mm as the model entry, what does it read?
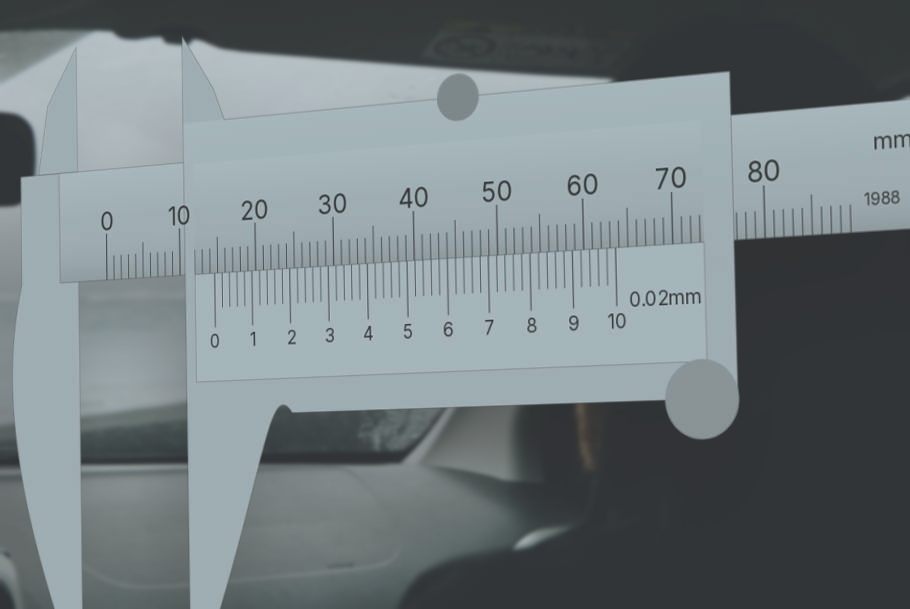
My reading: 14.6,mm
